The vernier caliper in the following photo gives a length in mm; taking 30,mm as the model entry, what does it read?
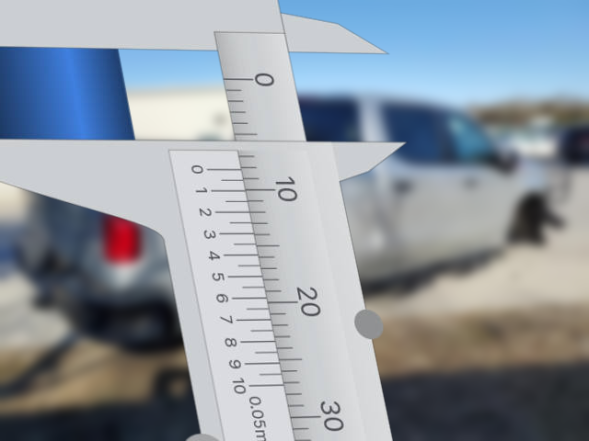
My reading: 8.2,mm
